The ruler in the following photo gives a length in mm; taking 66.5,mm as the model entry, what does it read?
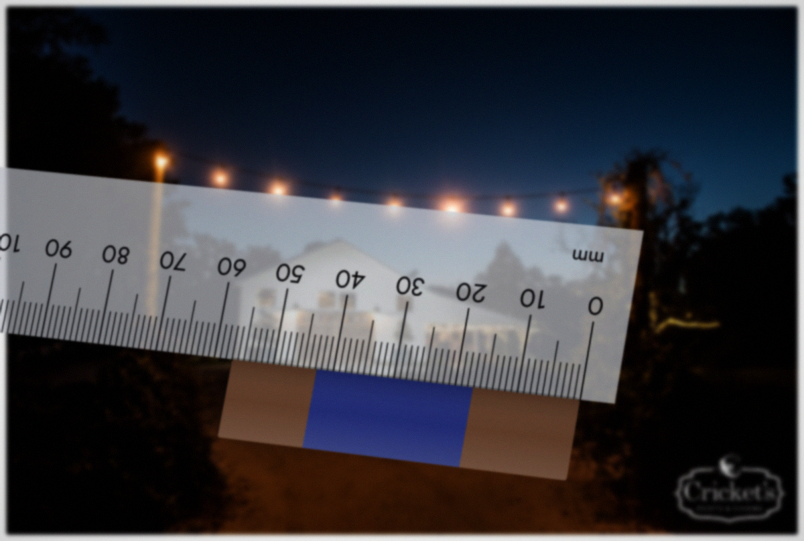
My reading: 57,mm
